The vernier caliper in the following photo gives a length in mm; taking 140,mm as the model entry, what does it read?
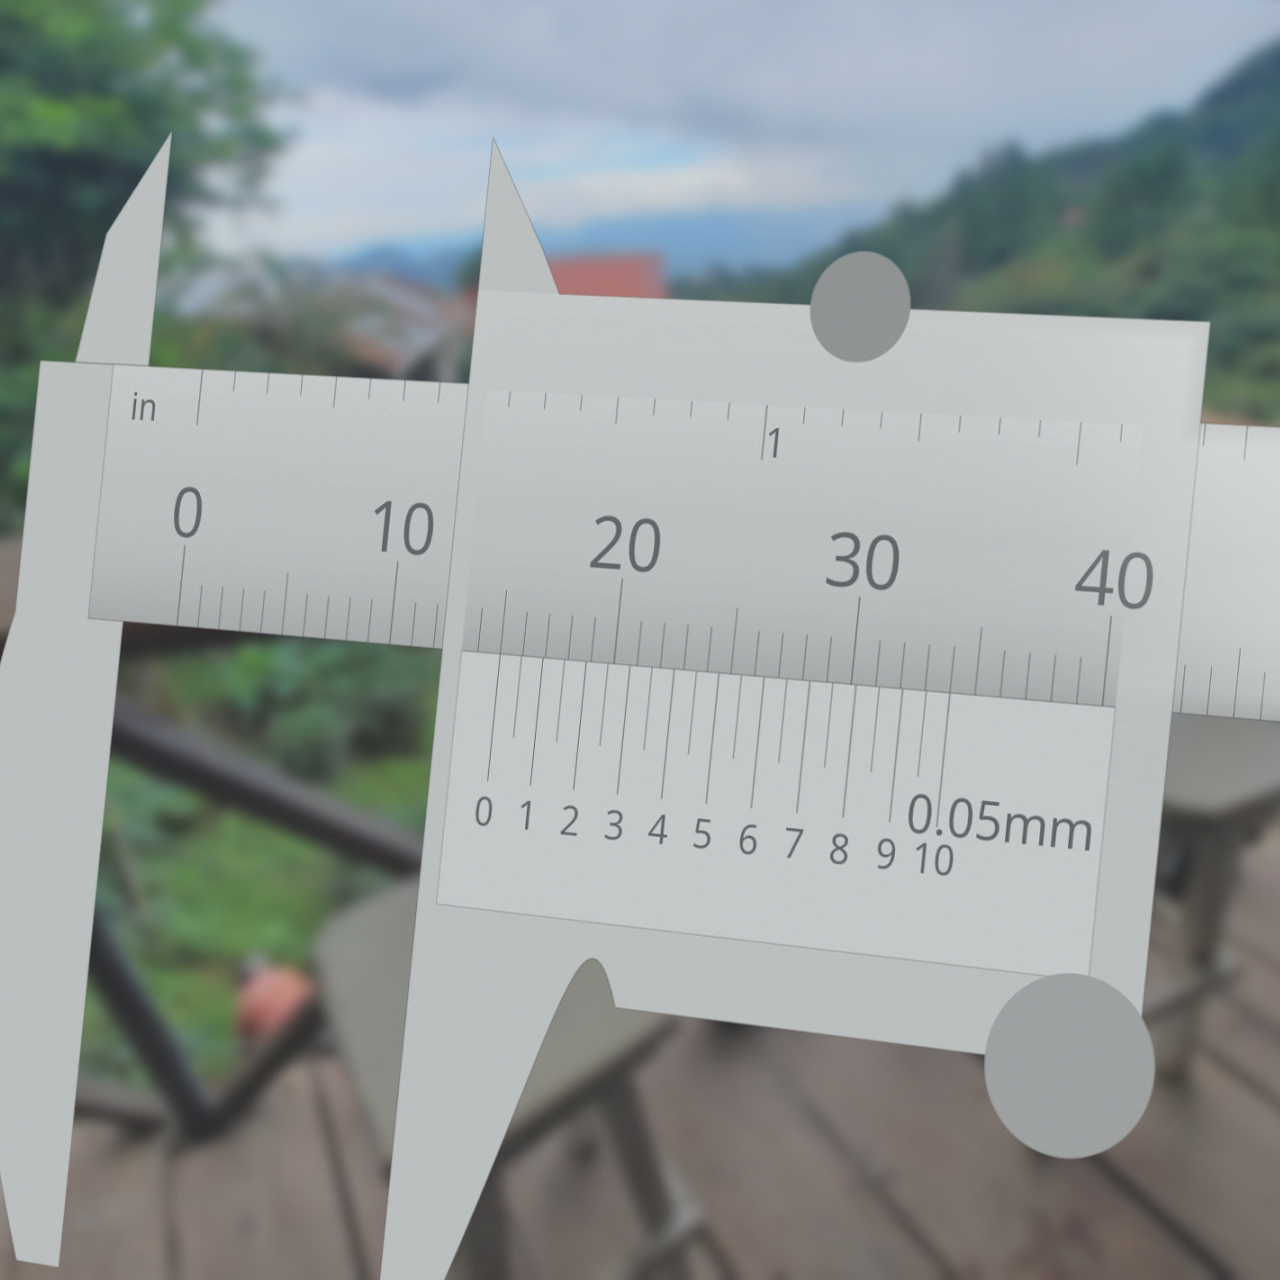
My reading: 15.00,mm
